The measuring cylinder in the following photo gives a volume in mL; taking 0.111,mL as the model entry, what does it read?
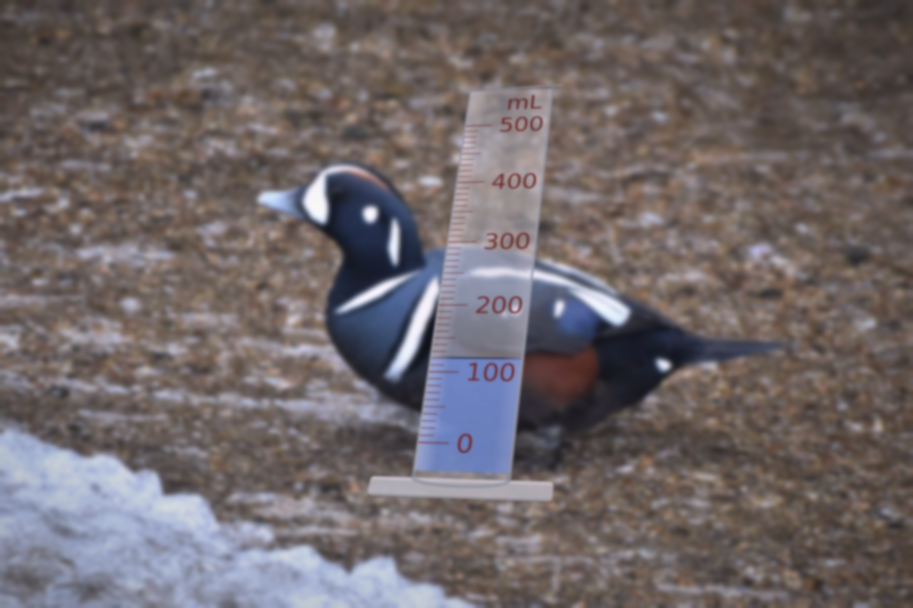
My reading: 120,mL
